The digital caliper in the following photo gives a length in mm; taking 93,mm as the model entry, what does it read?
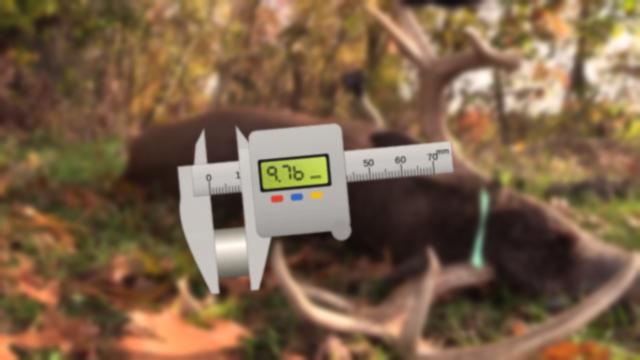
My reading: 9.76,mm
